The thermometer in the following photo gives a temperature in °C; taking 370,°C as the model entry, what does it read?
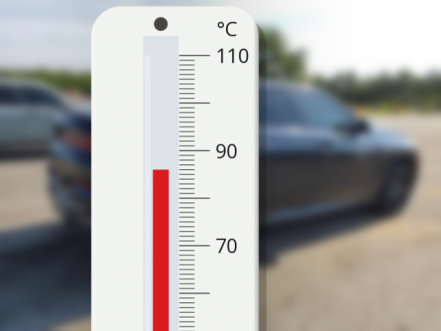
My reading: 86,°C
